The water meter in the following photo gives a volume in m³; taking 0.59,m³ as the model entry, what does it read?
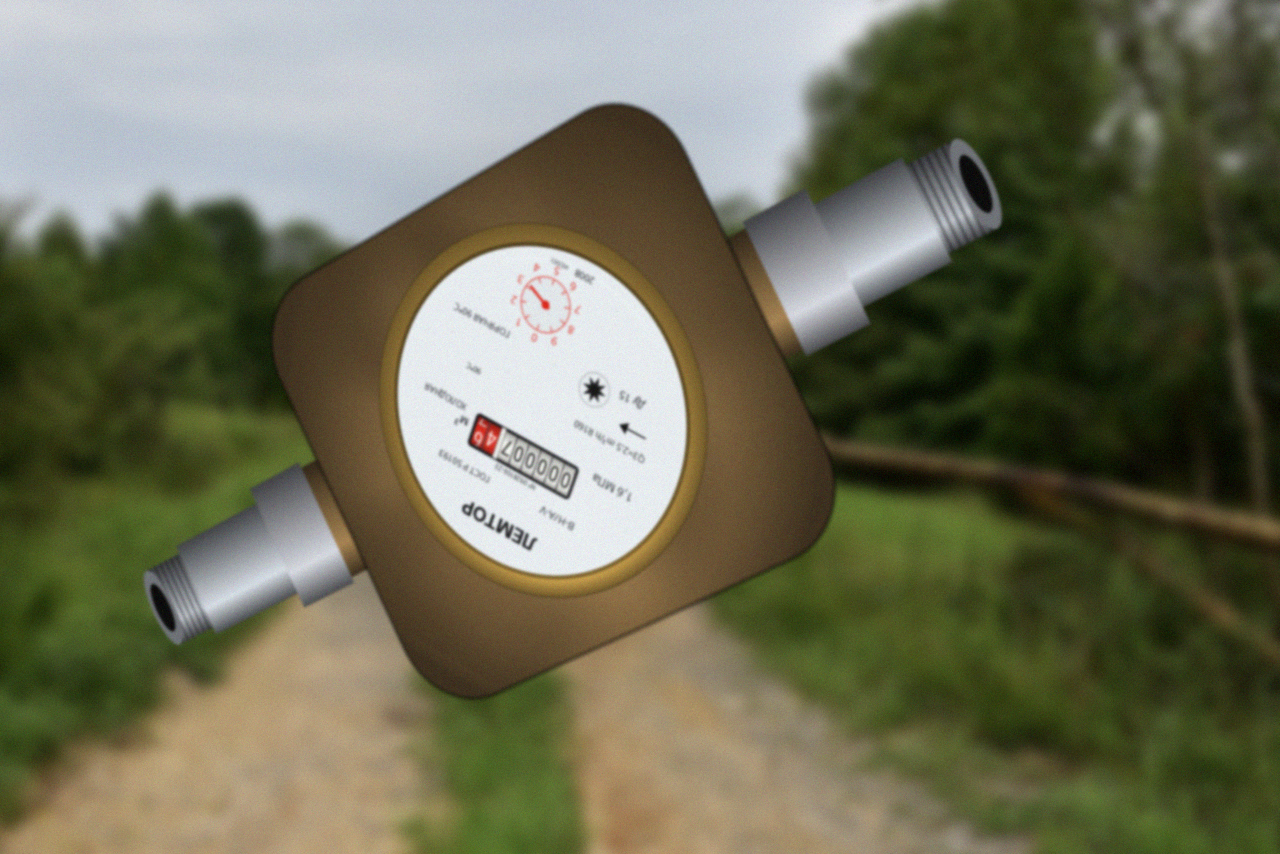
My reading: 7.463,m³
